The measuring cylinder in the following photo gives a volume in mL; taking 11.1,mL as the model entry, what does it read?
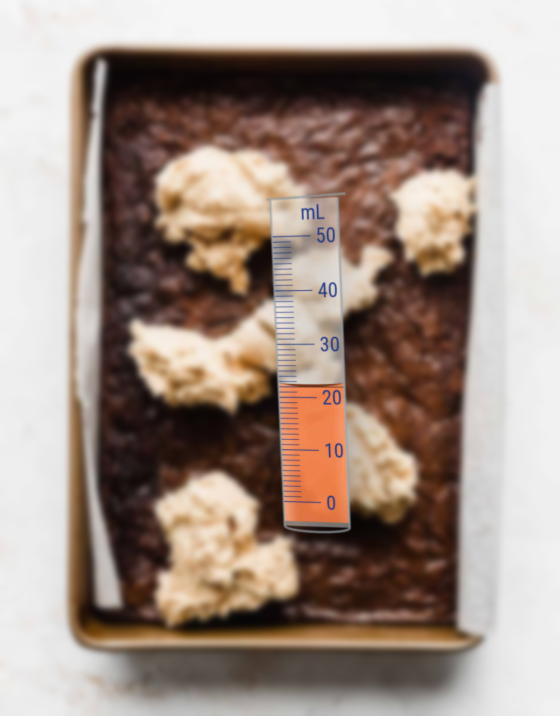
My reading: 22,mL
